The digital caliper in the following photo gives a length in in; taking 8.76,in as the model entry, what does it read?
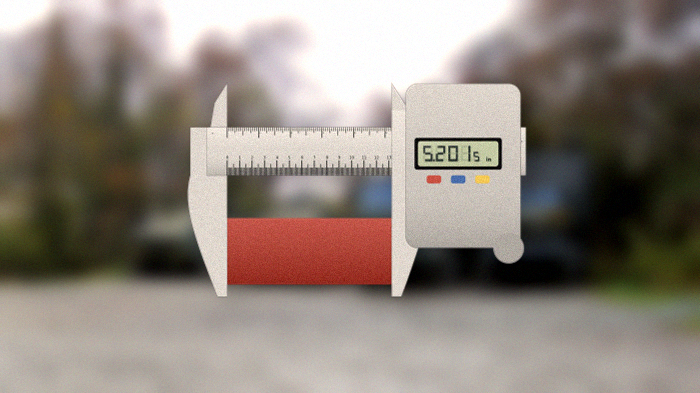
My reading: 5.2015,in
